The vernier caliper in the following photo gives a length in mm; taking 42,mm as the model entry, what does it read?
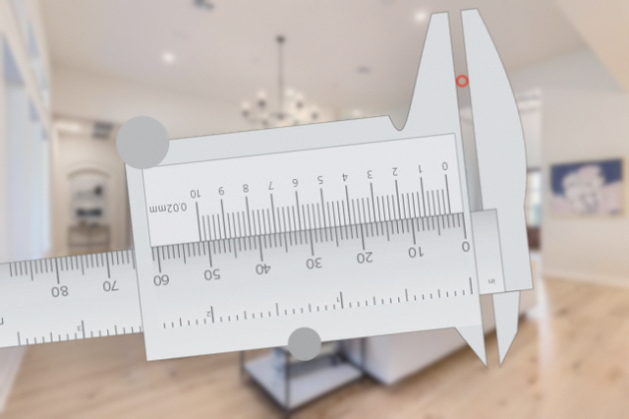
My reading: 2.5,mm
